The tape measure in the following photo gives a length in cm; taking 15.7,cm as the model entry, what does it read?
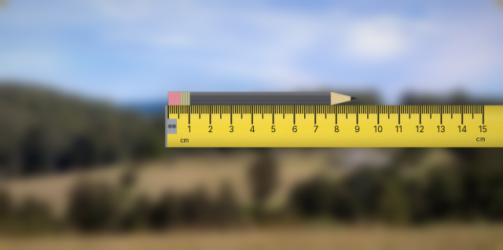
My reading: 9,cm
